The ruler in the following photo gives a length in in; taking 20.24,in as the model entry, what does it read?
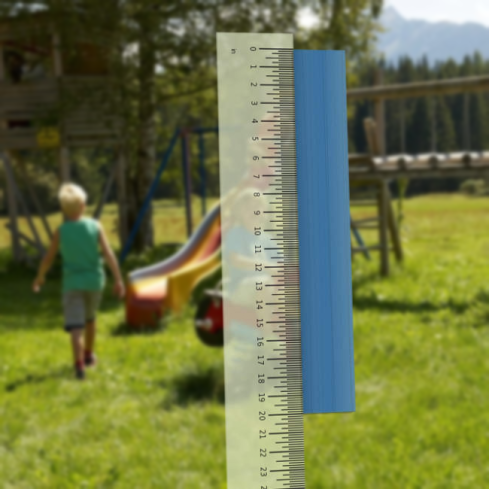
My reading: 20,in
